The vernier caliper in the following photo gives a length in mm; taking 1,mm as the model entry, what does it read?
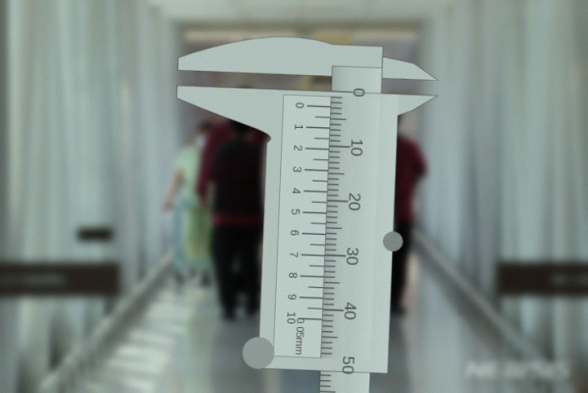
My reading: 2.8,mm
